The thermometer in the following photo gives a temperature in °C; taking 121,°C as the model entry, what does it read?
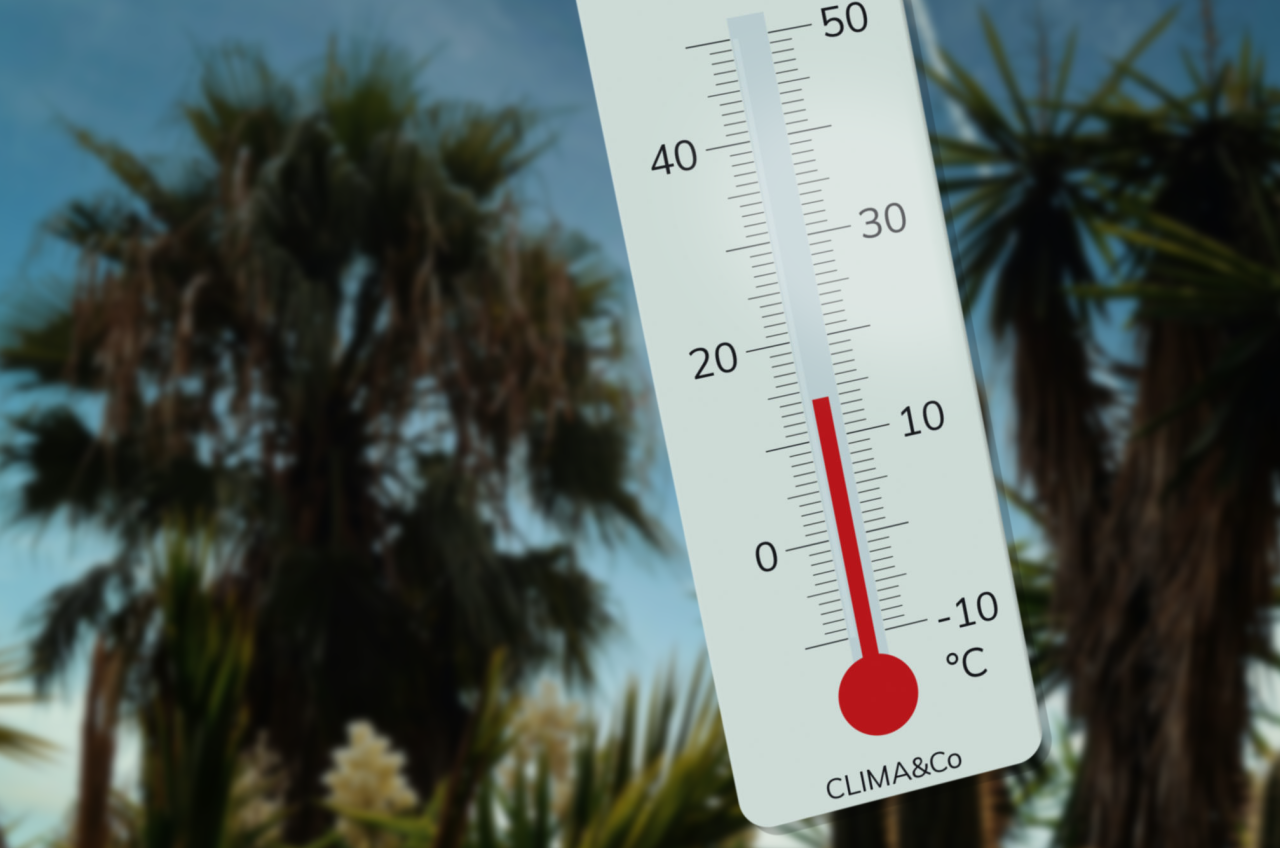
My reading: 14,°C
